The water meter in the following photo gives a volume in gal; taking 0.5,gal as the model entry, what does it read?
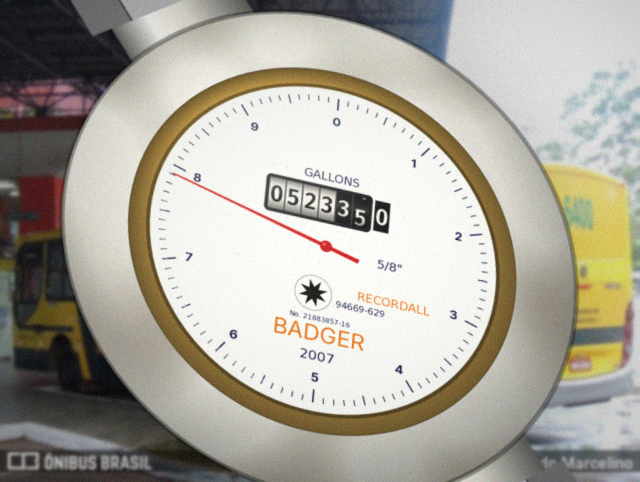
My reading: 523347.9,gal
